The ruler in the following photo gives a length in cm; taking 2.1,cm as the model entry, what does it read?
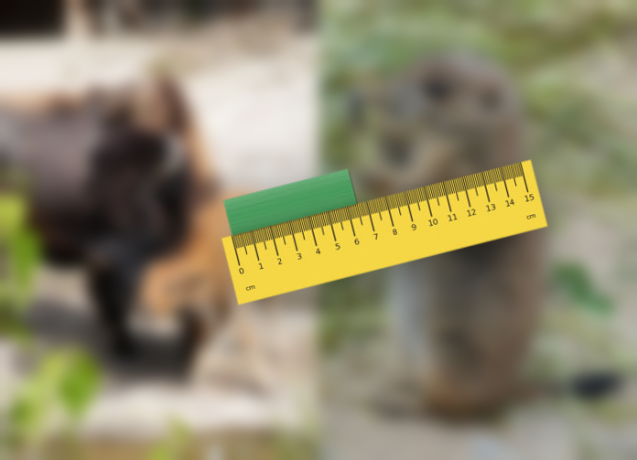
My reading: 6.5,cm
